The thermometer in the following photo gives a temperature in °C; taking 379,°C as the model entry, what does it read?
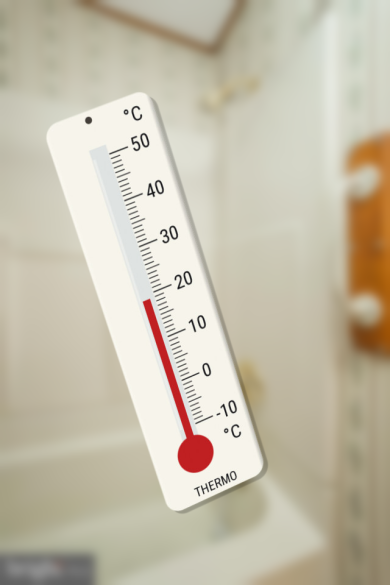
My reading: 19,°C
